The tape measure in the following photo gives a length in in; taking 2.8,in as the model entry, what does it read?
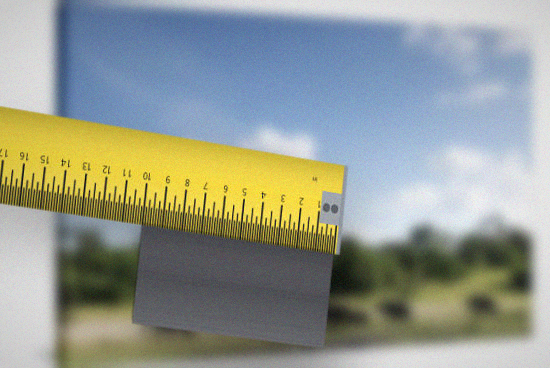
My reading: 10,in
